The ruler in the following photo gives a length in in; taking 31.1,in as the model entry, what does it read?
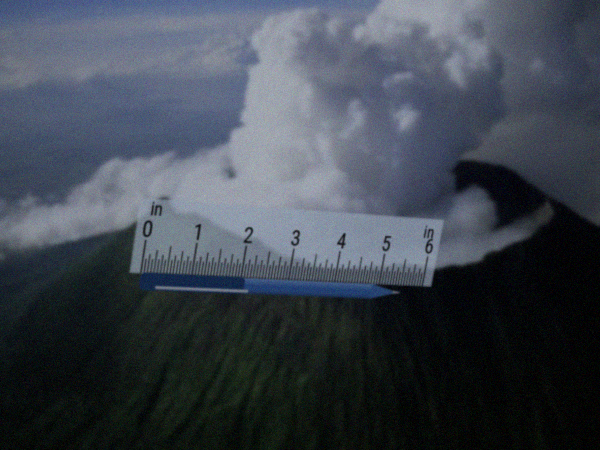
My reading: 5.5,in
